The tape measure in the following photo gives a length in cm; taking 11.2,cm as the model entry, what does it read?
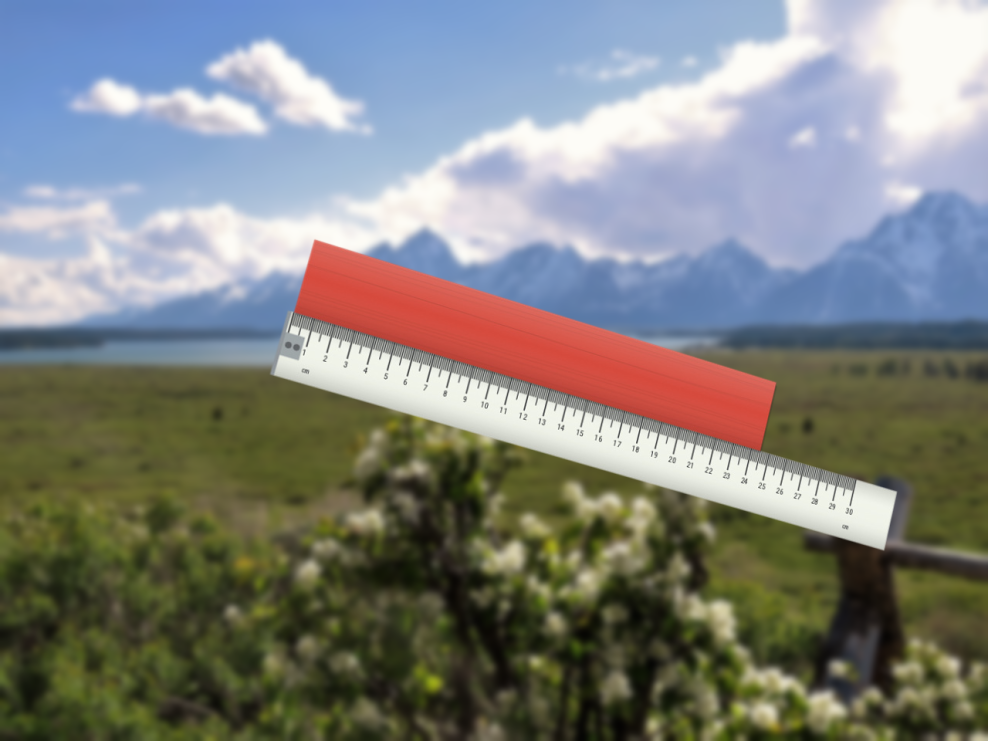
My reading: 24.5,cm
